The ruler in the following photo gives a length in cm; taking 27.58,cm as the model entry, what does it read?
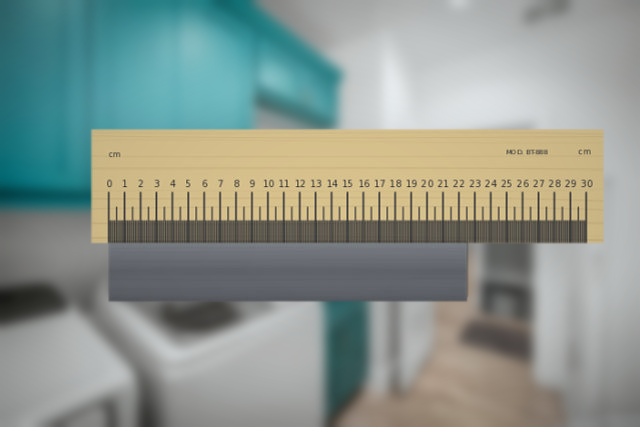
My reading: 22.5,cm
